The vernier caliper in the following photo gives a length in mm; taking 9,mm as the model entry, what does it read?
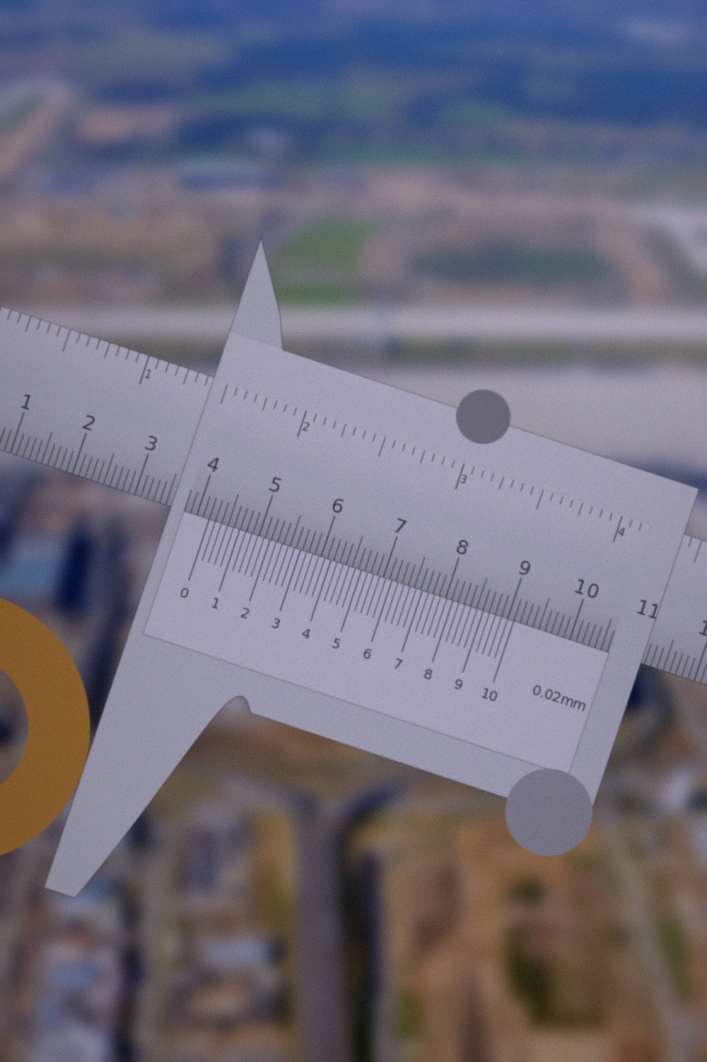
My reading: 42.0,mm
